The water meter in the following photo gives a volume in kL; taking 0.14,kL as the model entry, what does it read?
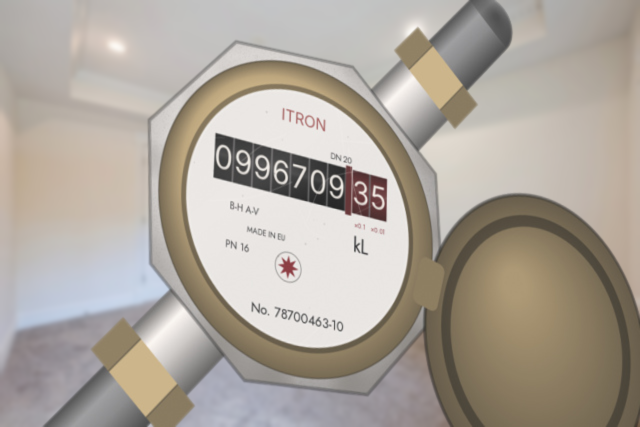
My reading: 996709.35,kL
